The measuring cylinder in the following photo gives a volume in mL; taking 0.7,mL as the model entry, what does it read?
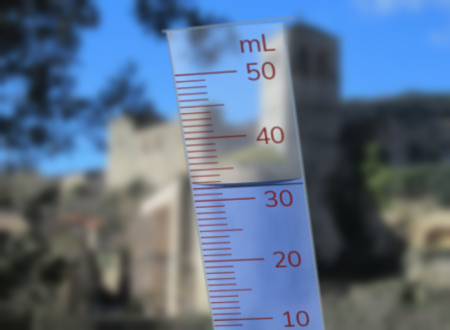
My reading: 32,mL
